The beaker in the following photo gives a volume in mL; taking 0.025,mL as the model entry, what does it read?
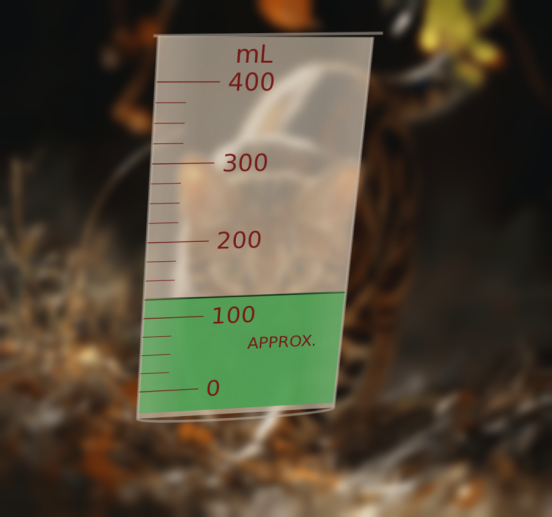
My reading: 125,mL
